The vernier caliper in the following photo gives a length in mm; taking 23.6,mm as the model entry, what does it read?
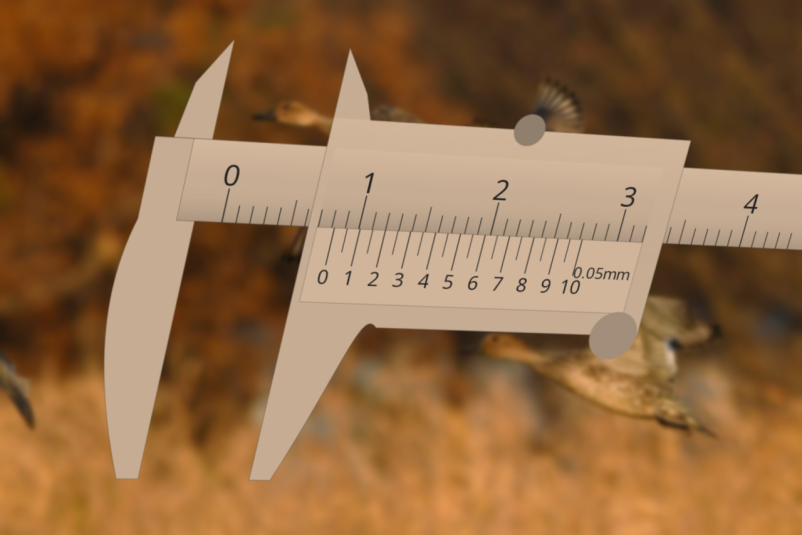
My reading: 8.2,mm
